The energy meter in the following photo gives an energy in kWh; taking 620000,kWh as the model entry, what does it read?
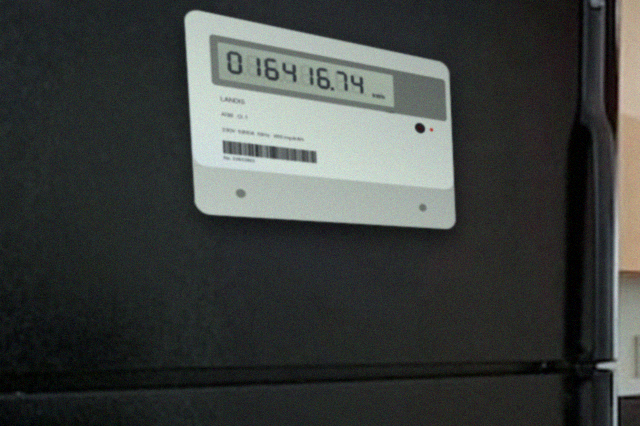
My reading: 16416.74,kWh
